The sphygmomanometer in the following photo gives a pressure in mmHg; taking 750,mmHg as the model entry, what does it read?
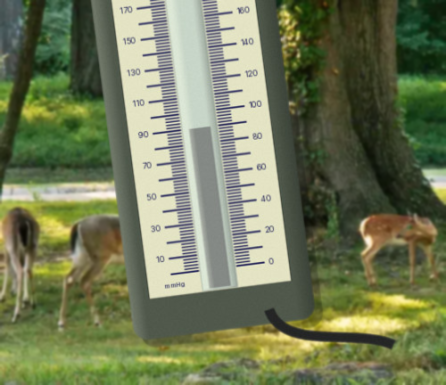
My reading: 90,mmHg
